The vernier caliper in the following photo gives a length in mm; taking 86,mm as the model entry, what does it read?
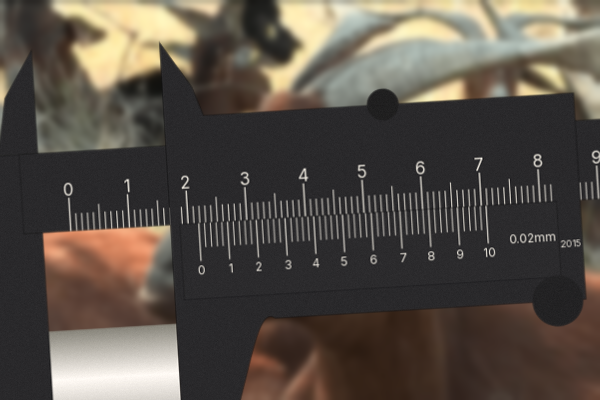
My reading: 21.8,mm
